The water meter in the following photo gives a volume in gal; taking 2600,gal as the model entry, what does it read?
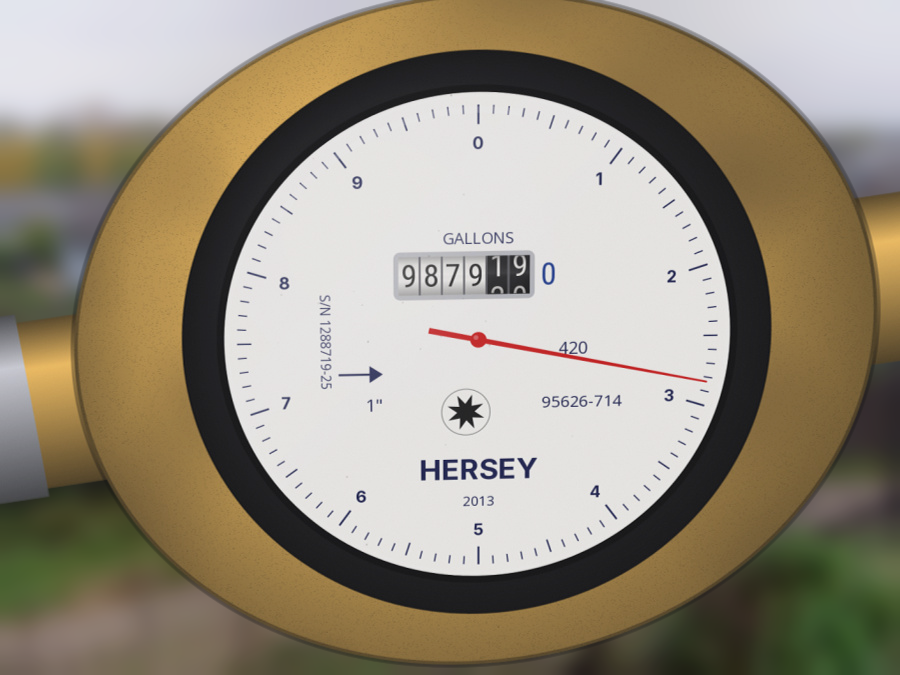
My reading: 9879192.8,gal
